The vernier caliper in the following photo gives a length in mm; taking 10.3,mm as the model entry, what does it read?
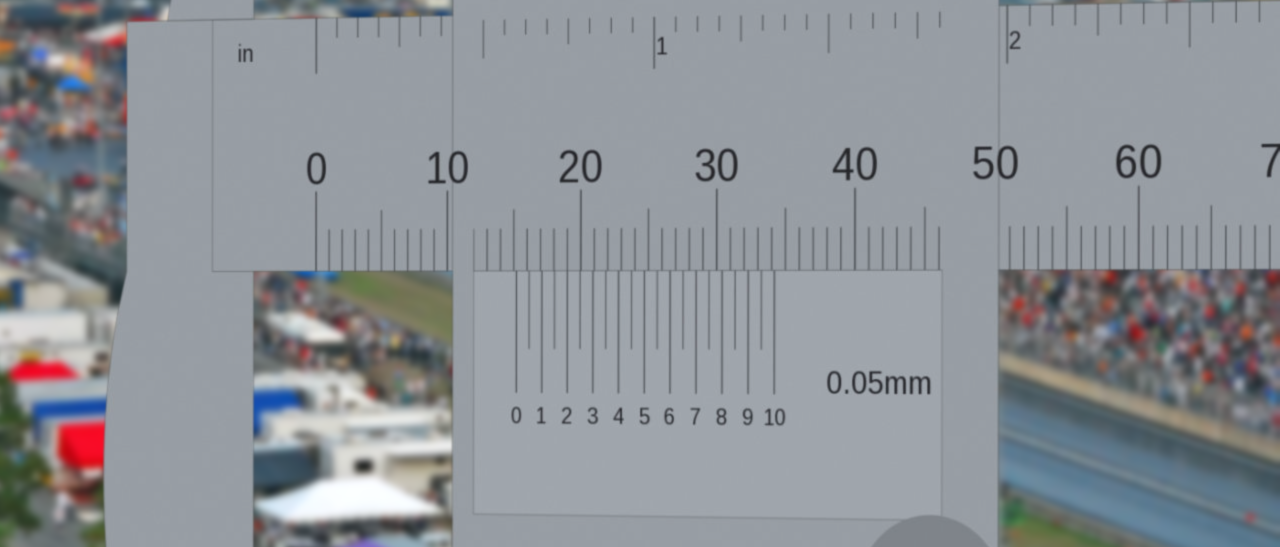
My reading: 15.2,mm
